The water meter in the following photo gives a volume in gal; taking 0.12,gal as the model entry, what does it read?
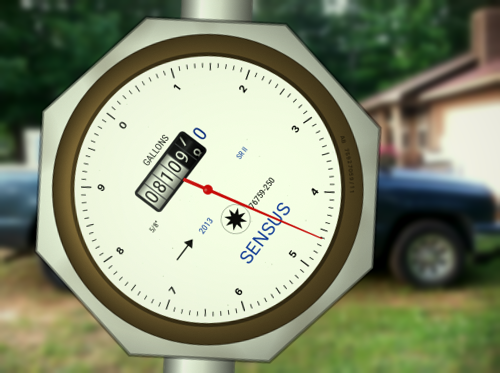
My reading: 810974.6,gal
